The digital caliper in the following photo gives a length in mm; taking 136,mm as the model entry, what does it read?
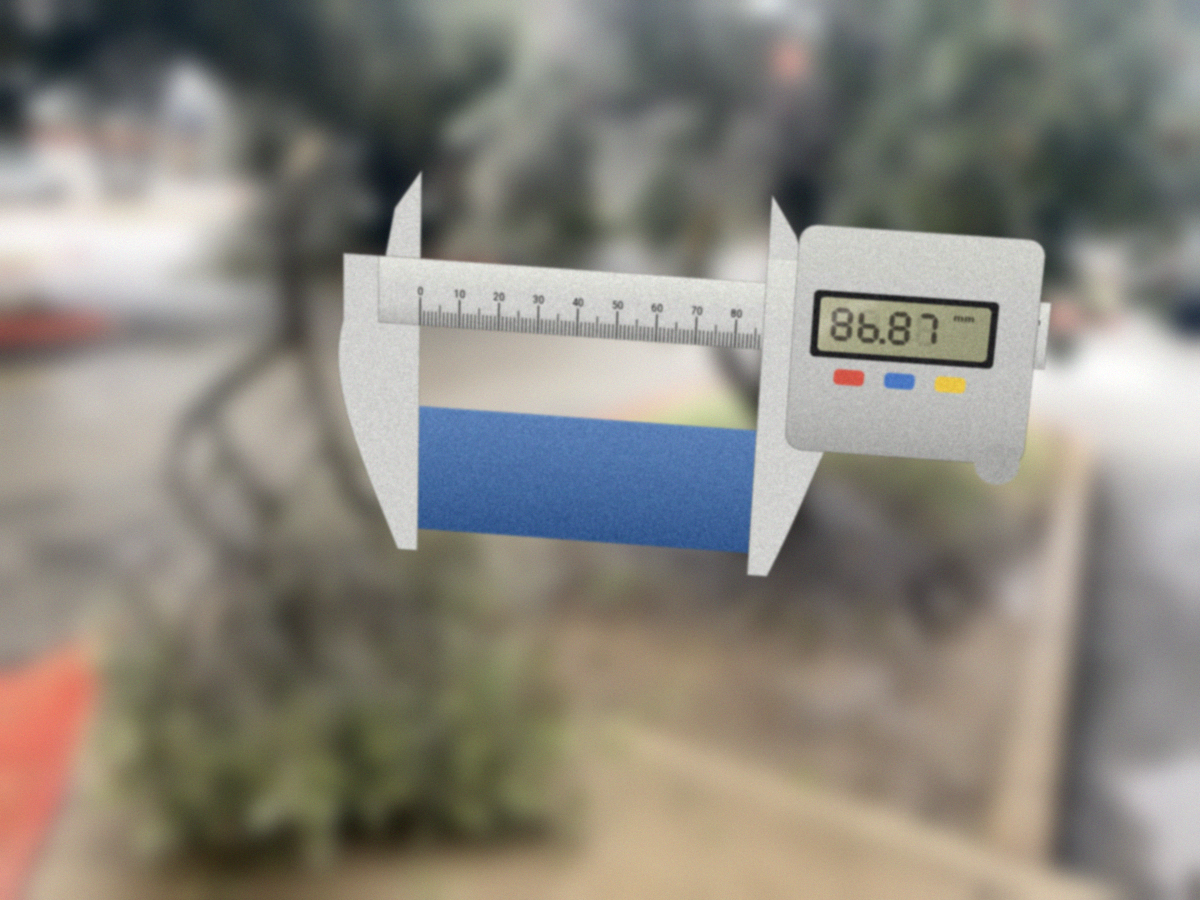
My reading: 86.87,mm
